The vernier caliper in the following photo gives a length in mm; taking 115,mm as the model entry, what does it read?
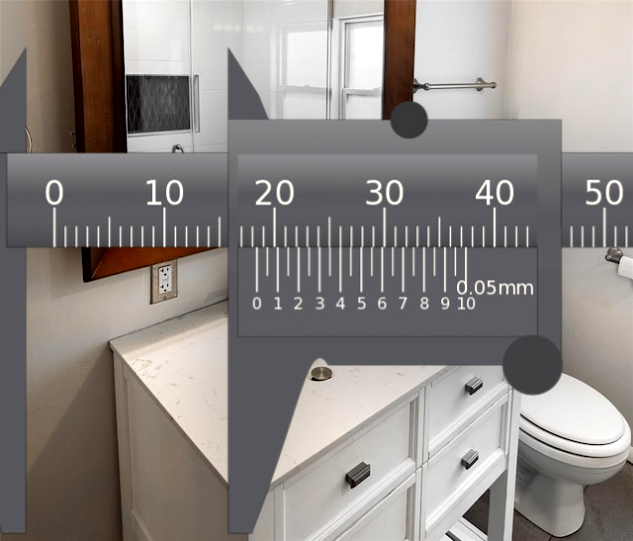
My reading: 18.4,mm
